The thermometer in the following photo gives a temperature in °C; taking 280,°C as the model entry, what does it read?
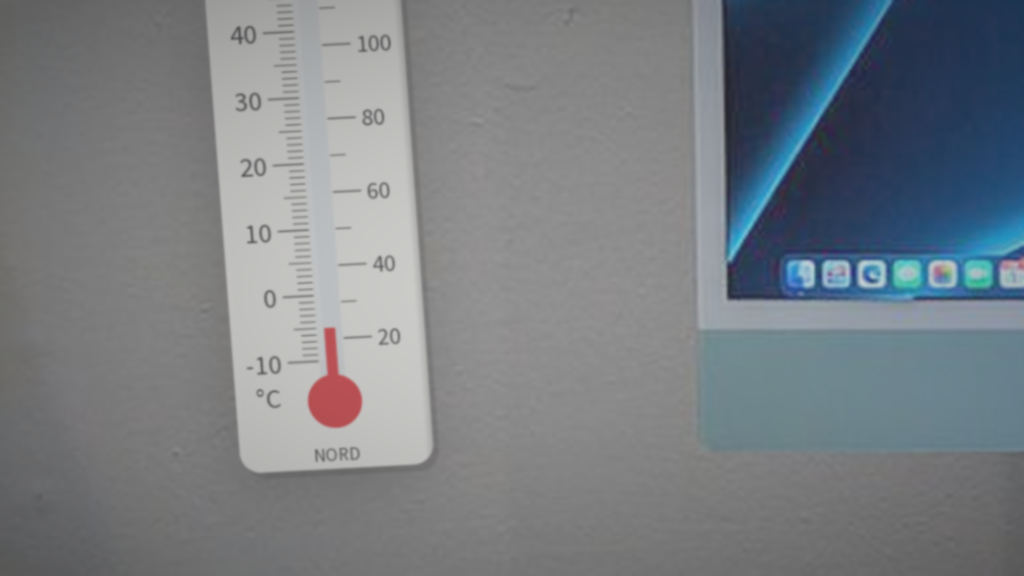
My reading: -5,°C
